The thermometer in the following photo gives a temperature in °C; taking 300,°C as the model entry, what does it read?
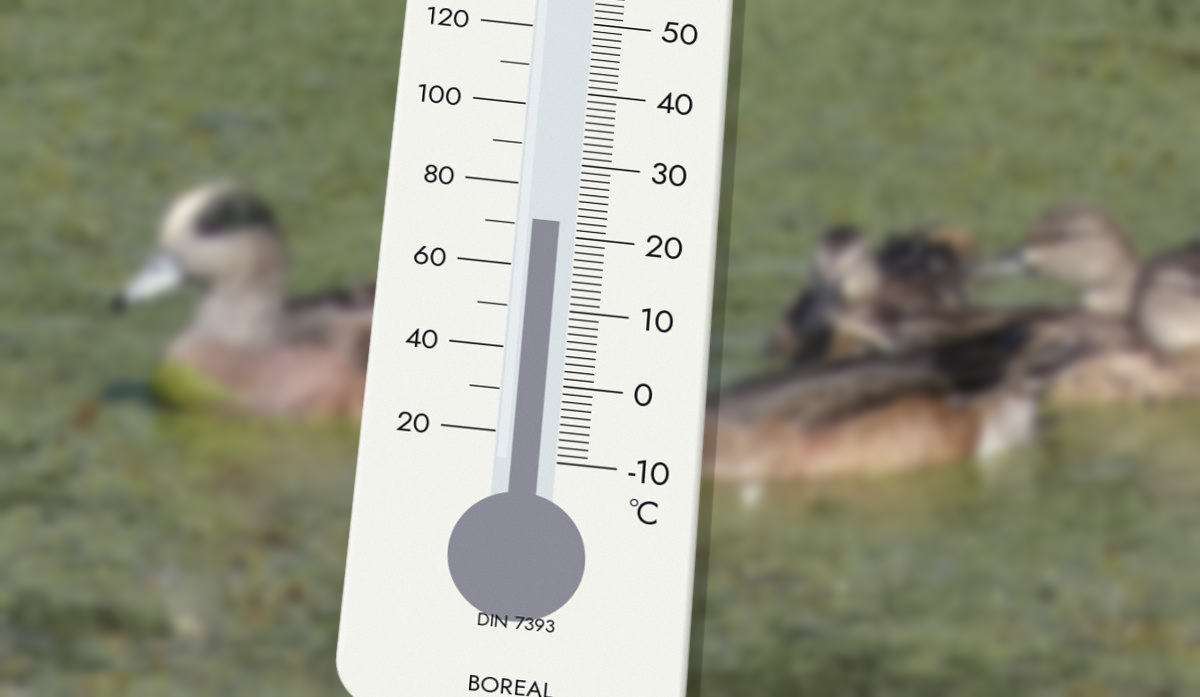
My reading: 22,°C
